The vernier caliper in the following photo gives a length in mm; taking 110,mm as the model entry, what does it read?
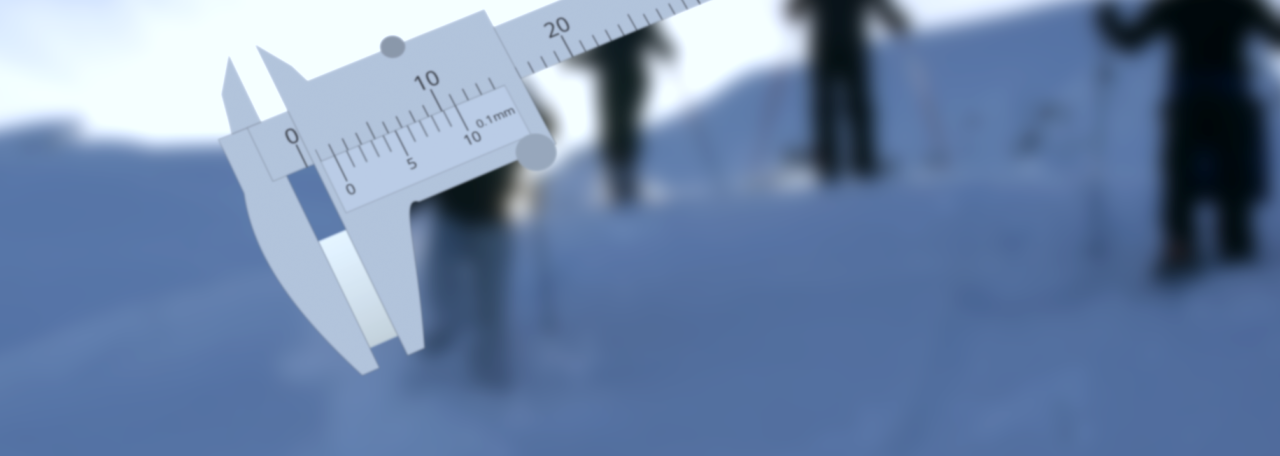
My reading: 2.0,mm
